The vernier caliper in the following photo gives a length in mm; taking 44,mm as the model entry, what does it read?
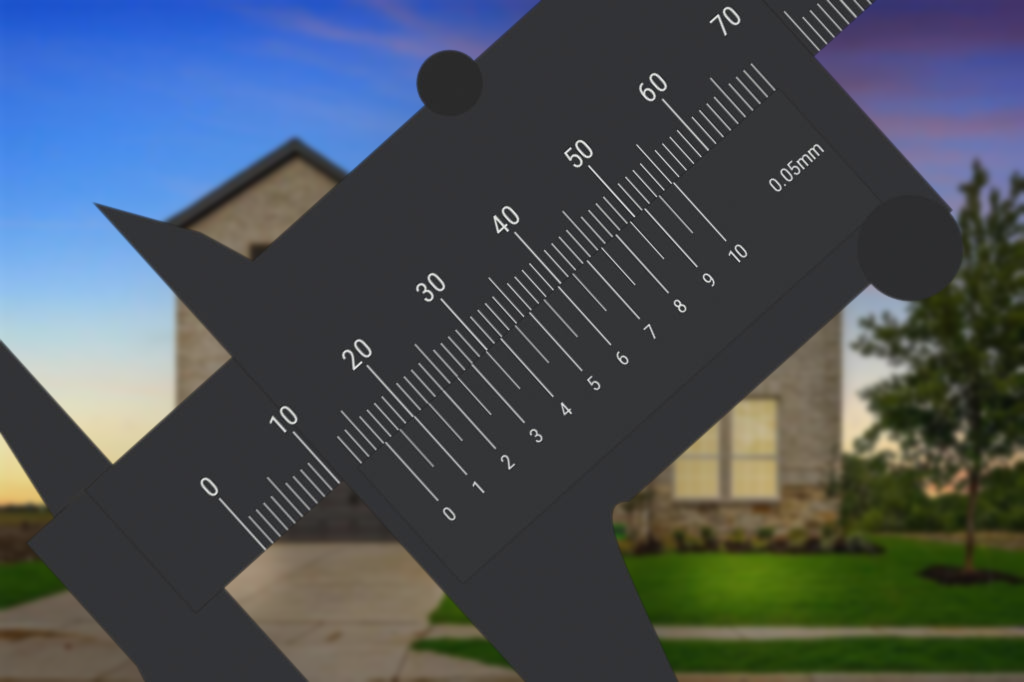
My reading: 16.2,mm
